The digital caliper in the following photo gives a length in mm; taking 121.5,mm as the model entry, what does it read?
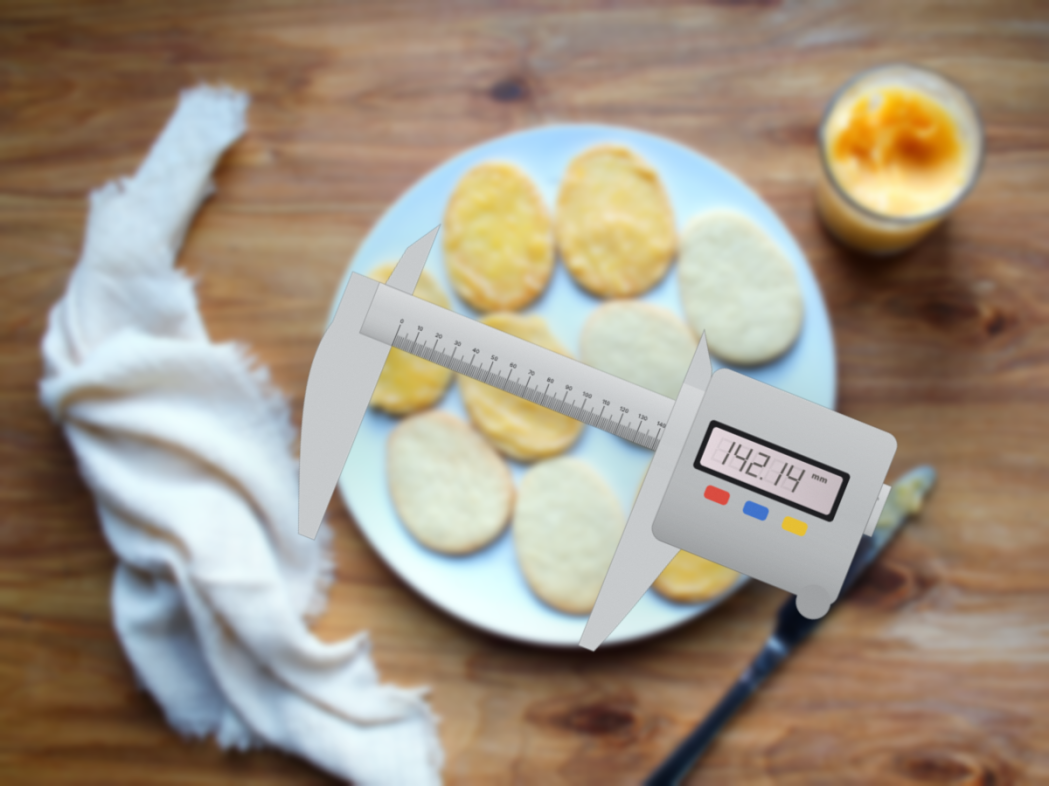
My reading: 142.14,mm
